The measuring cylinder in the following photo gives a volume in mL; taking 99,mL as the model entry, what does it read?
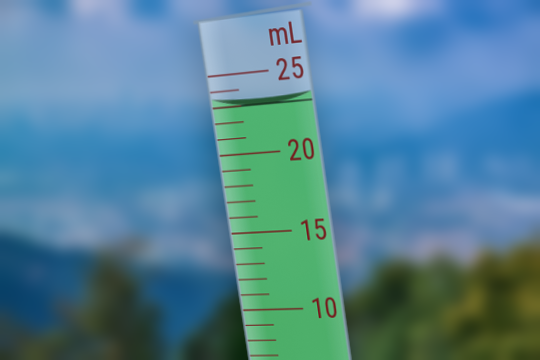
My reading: 23,mL
